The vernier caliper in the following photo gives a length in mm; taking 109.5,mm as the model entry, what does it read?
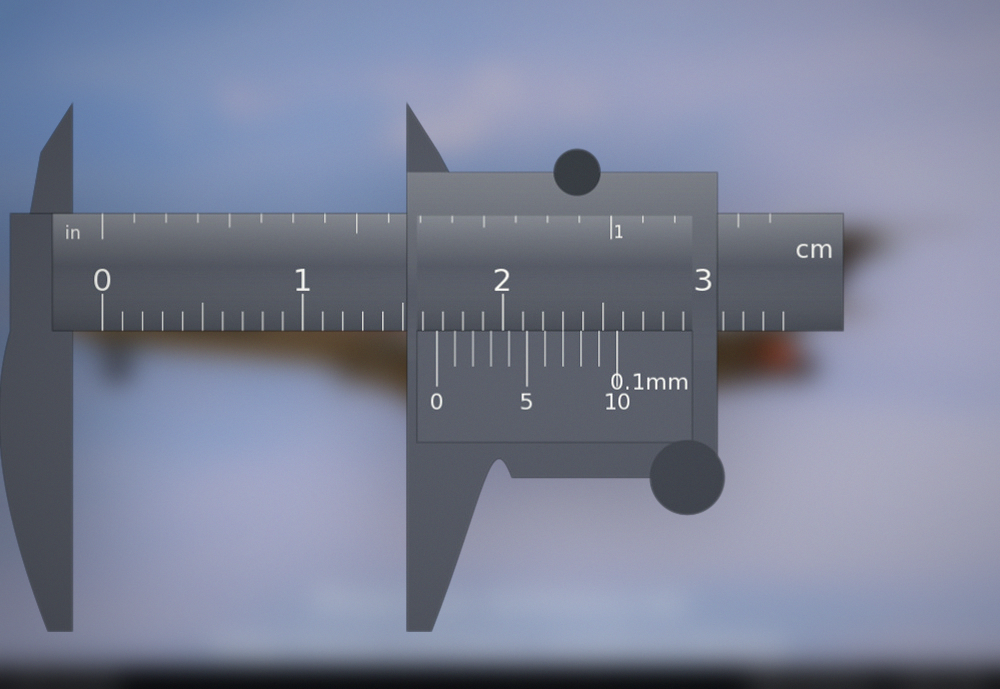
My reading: 16.7,mm
